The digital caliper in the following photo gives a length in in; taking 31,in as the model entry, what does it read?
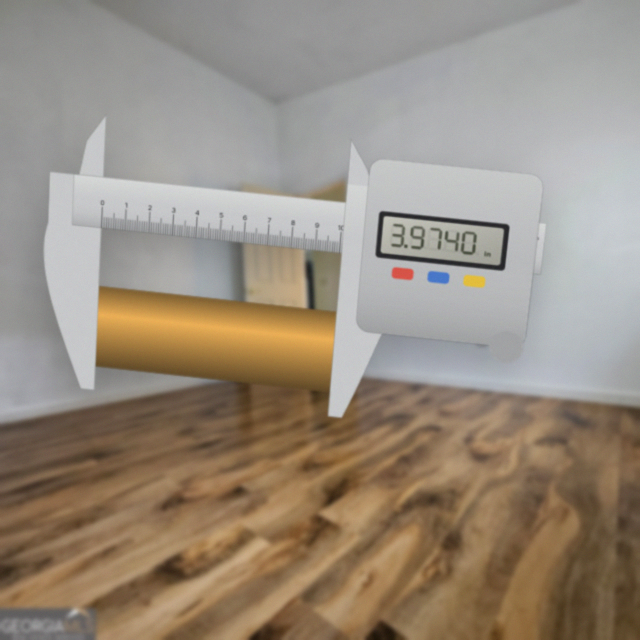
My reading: 3.9740,in
